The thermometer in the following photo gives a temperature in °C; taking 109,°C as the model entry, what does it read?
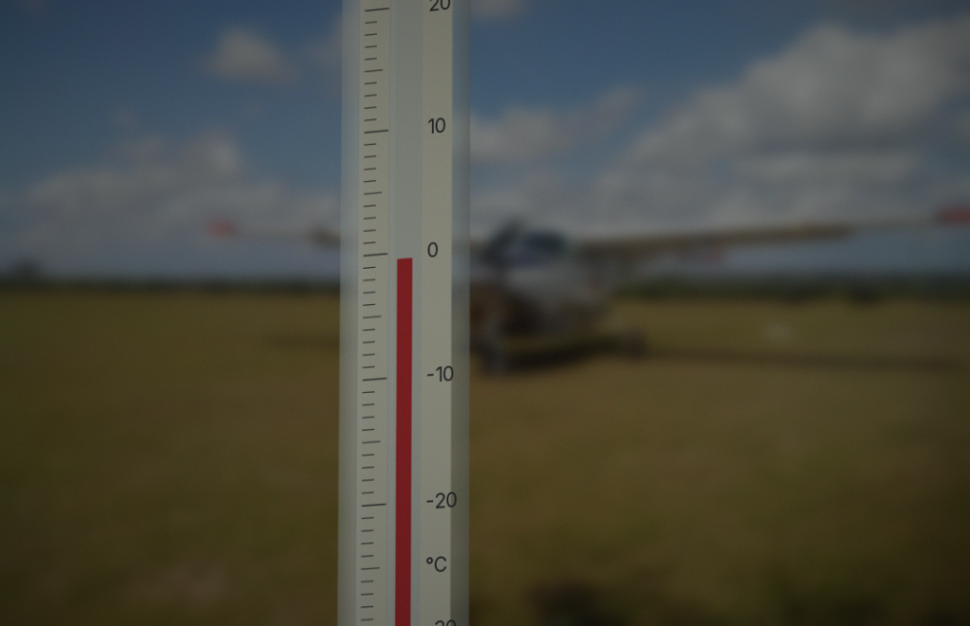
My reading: -0.5,°C
